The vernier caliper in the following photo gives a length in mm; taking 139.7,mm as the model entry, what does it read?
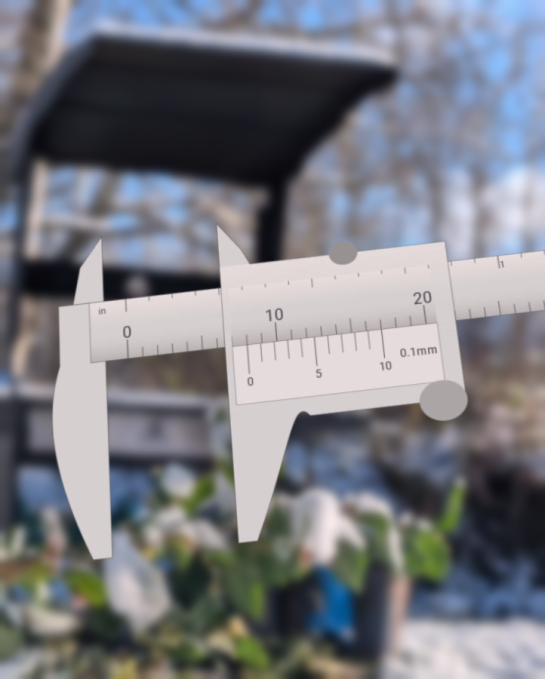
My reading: 8.0,mm
